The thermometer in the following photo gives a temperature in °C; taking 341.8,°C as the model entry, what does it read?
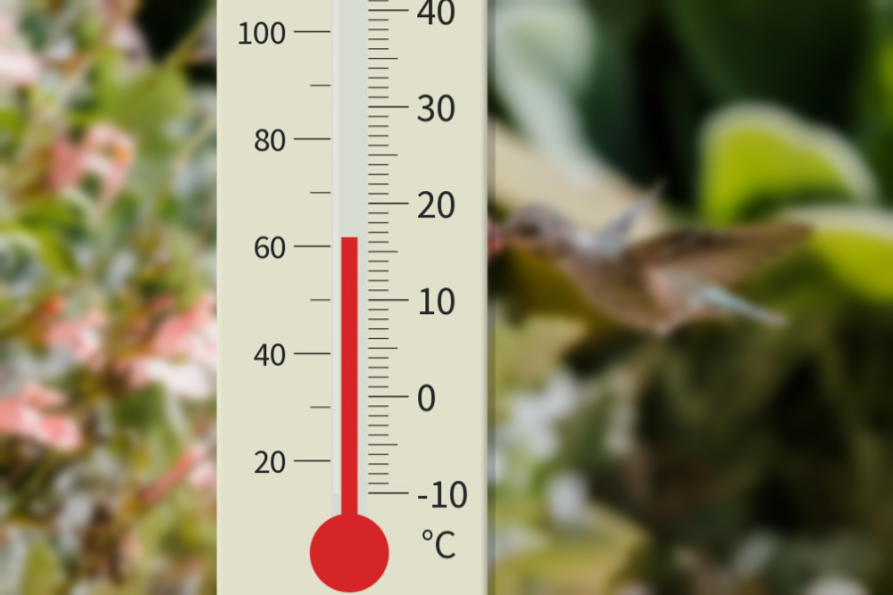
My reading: 16.5,°C
